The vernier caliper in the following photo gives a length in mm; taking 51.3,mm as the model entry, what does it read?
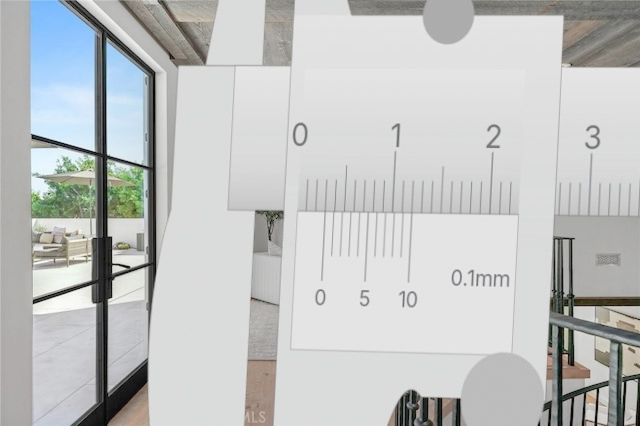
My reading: 3.0,mm
